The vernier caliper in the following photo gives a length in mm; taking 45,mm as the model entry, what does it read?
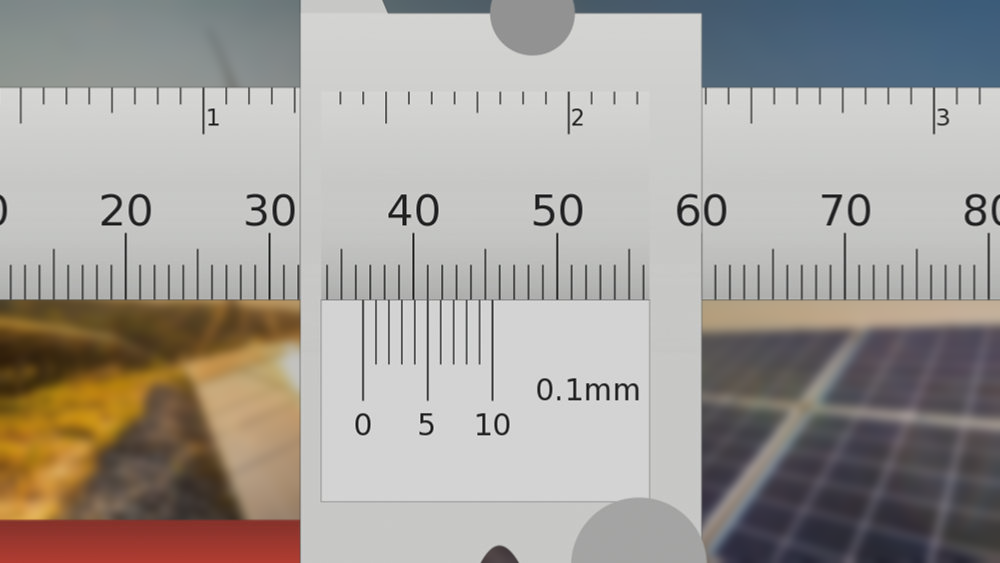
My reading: 36.5,mm
